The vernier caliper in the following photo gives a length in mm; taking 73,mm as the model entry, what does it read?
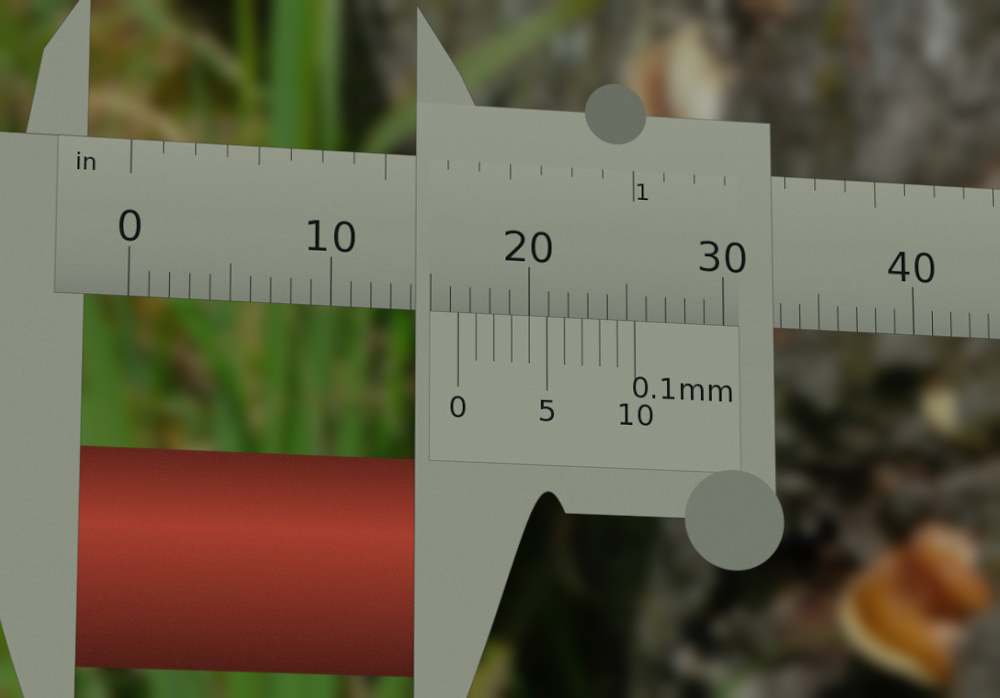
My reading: 16.4,mm
